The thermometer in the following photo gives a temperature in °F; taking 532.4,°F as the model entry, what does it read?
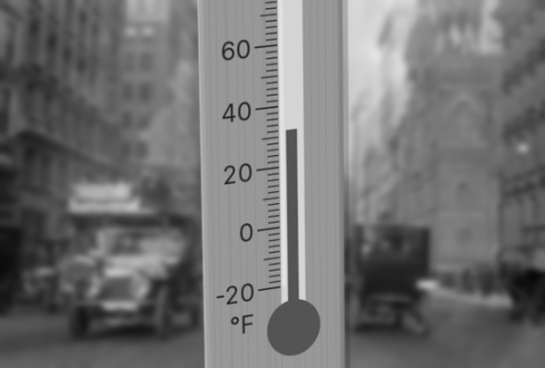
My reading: 32,°F
